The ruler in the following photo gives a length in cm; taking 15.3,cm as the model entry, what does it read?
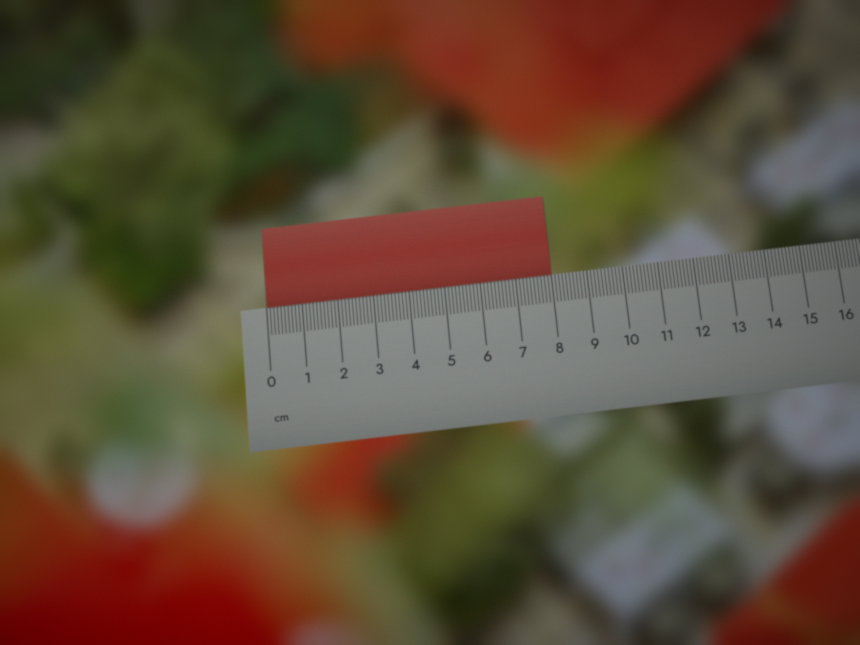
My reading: 8,cm
